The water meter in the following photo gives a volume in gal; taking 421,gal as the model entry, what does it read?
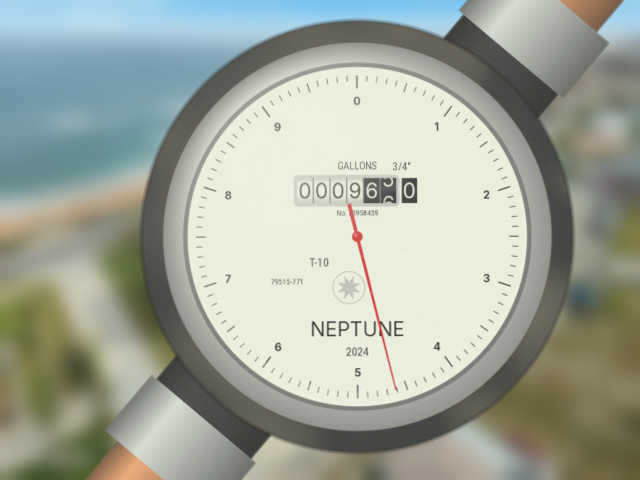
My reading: 9654.6,gal
